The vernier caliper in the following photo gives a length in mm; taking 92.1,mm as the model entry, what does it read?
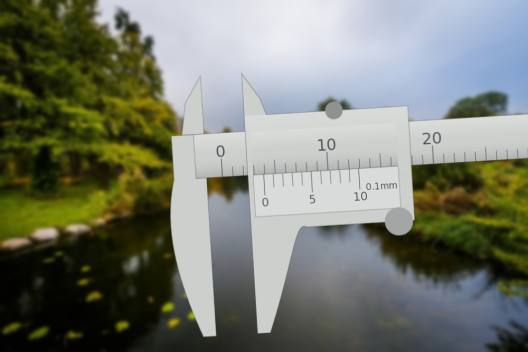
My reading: 3.9,mm
